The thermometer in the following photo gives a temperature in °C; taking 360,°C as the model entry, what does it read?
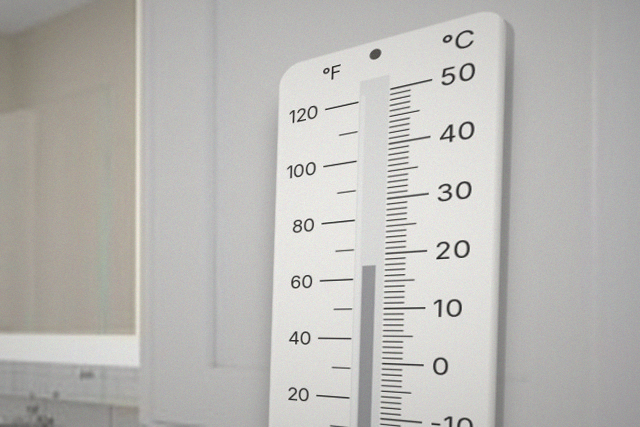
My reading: 18,°C
